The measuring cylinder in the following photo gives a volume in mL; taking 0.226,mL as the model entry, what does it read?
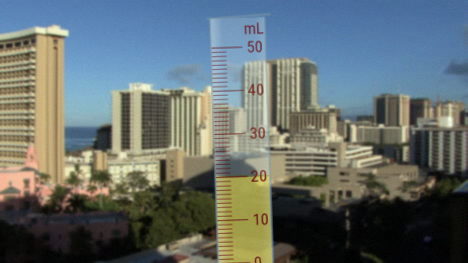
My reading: 20,mL
